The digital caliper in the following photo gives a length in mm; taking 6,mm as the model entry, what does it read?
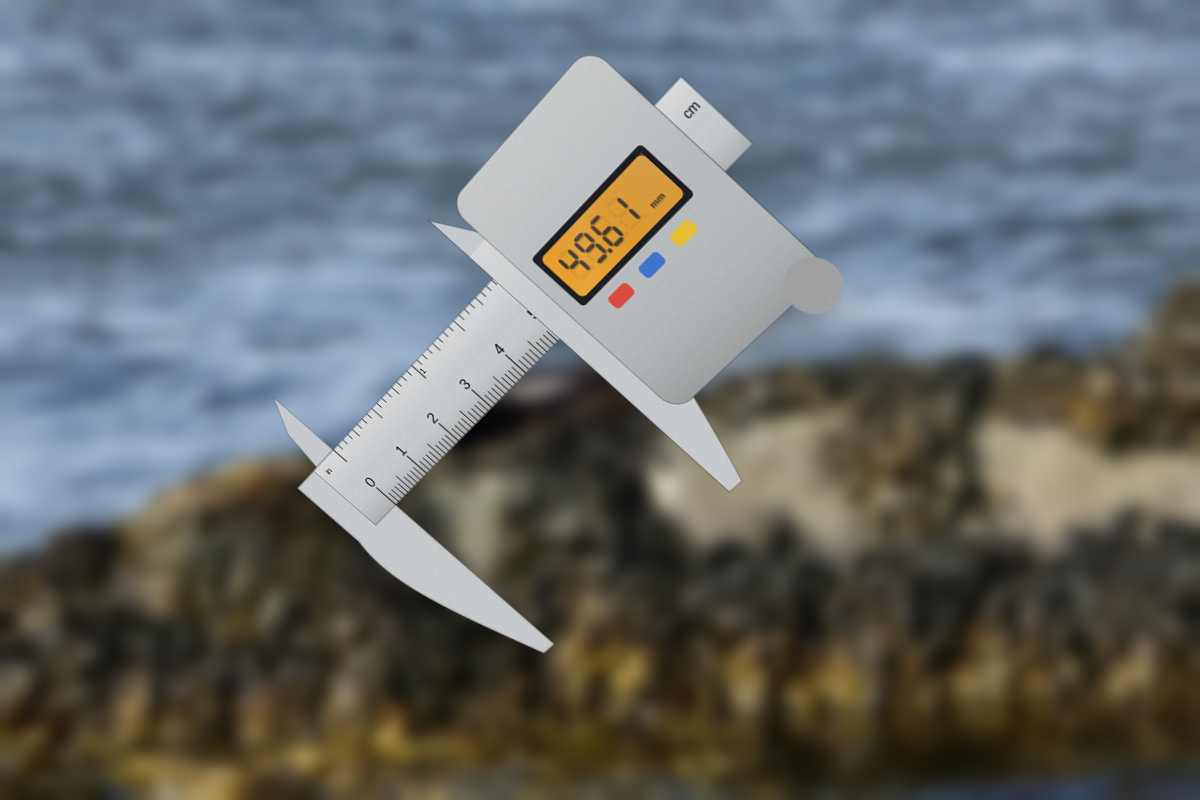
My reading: 49.61,mm
